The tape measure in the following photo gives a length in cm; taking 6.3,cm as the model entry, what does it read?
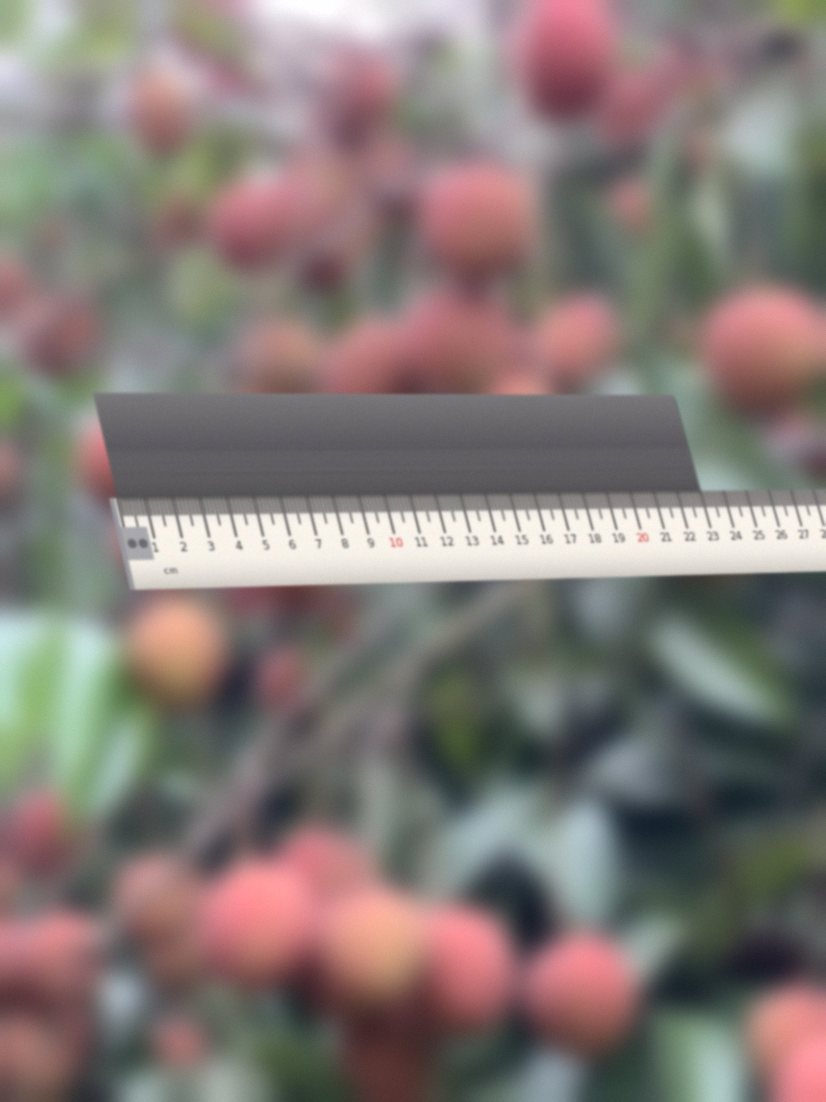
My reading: 23,cm
